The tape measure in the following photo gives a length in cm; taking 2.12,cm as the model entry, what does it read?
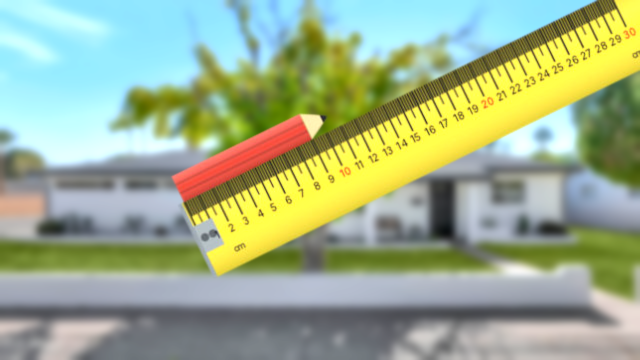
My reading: 10.5,cm
